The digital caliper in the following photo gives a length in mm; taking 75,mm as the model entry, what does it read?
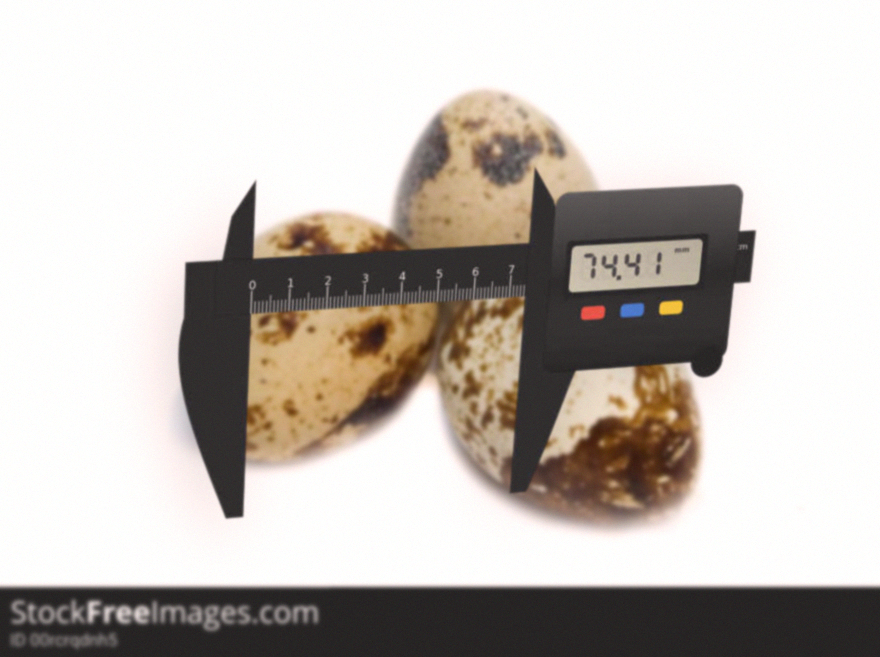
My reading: 74.41,mm
